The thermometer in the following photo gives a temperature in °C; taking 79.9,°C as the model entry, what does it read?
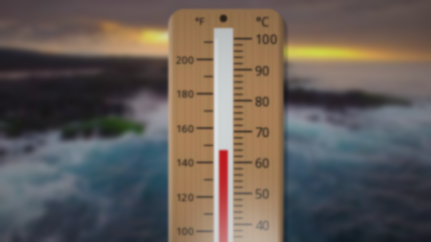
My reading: 64,°C
